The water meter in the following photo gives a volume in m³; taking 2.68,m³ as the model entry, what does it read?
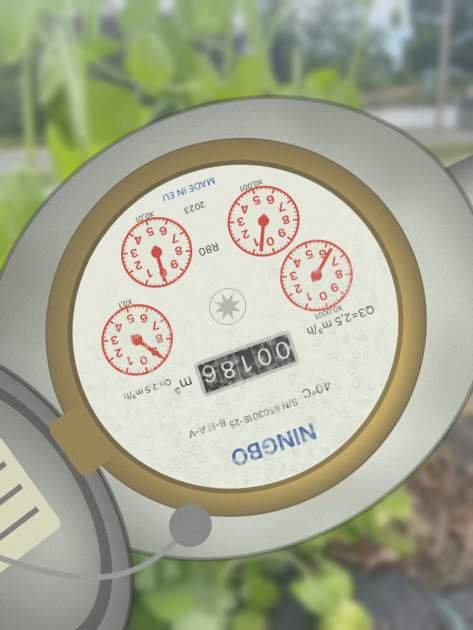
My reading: 185.9006,m³
